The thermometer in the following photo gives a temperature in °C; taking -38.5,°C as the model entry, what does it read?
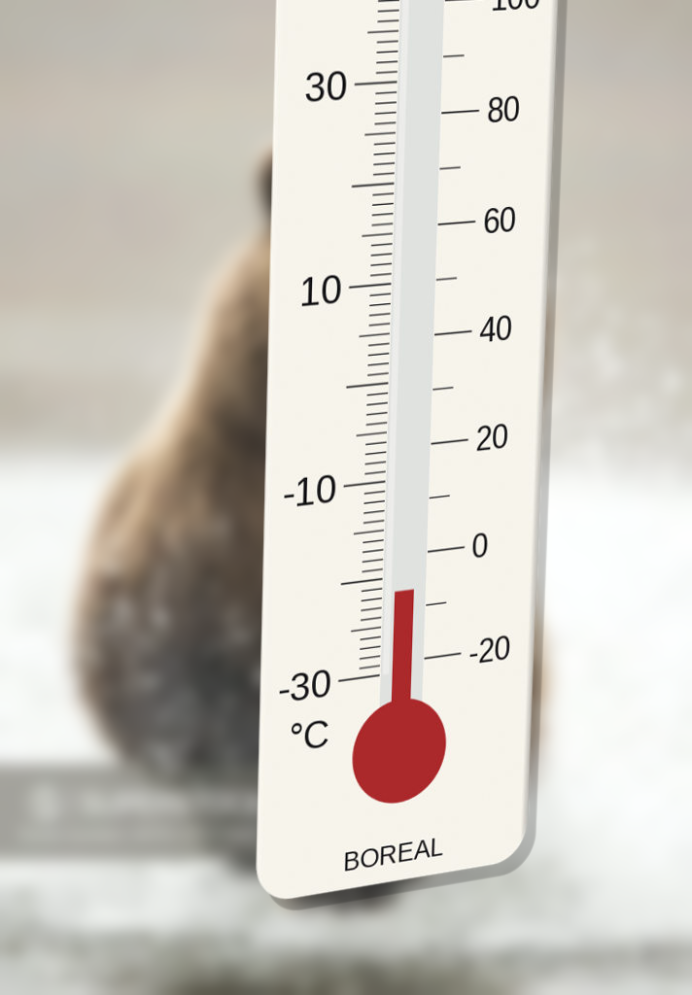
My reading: -21.5,°C
